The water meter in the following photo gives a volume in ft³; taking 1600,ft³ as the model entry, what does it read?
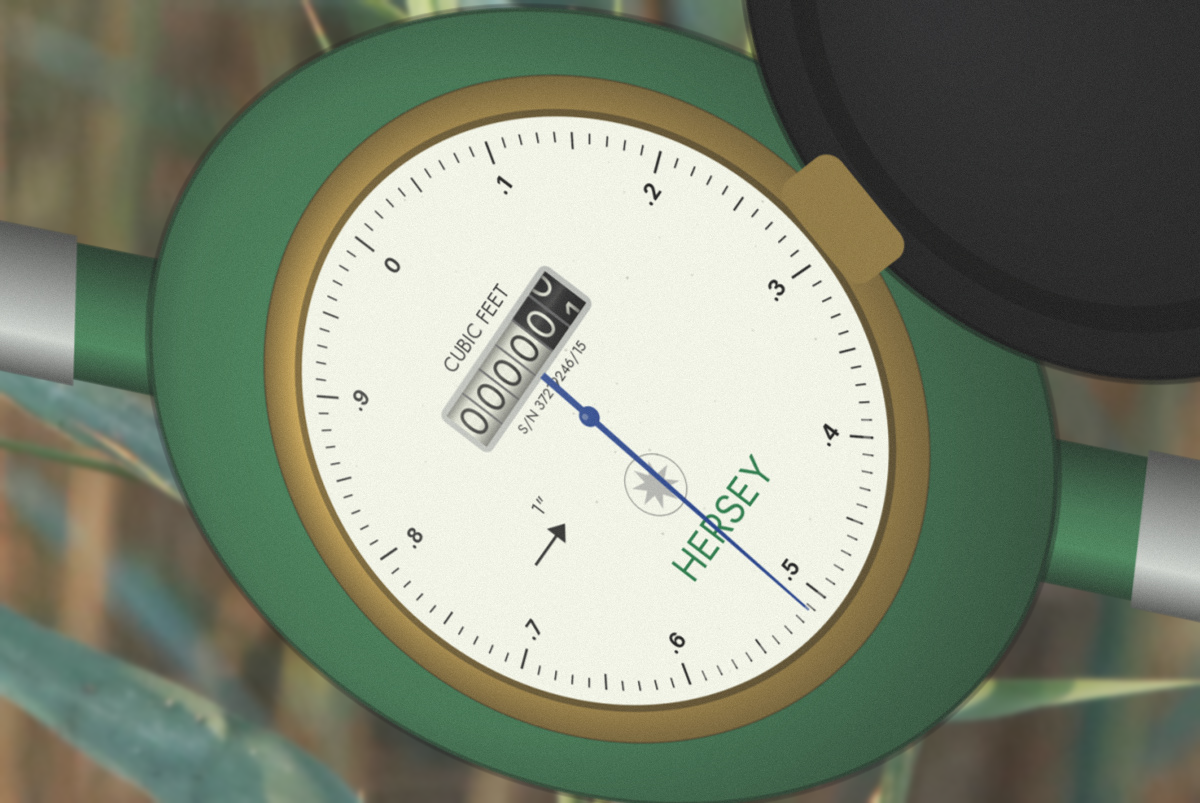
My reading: 0.51,ft³
